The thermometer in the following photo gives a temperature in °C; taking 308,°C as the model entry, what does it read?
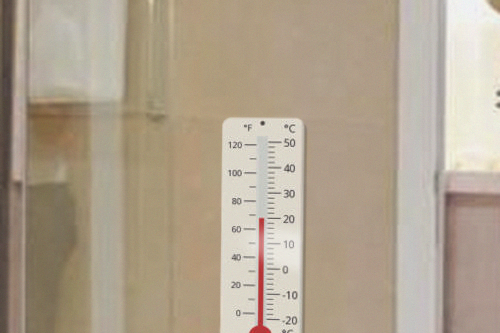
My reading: 20,°C
